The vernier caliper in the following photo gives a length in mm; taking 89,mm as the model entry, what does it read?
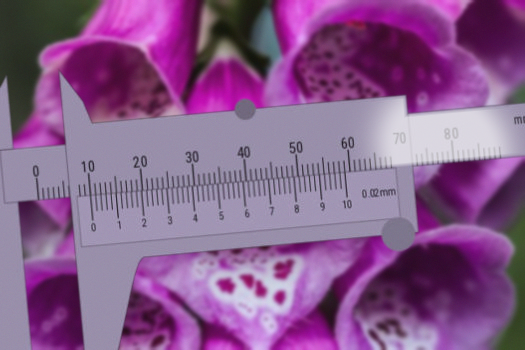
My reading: 10.0,mm
